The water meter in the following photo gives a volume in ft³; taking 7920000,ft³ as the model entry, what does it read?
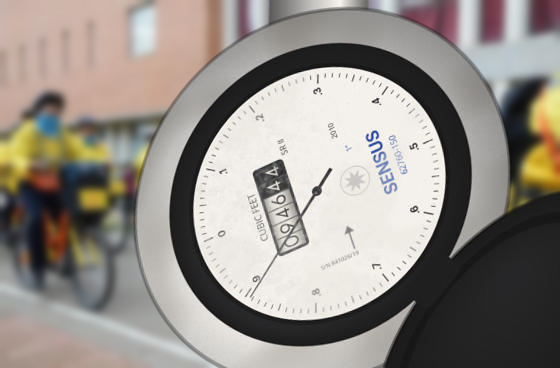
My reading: 94643.89,ft³
